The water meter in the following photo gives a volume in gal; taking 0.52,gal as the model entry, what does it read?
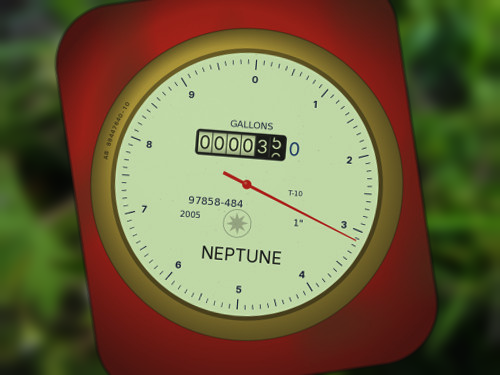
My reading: 353.1,gal
